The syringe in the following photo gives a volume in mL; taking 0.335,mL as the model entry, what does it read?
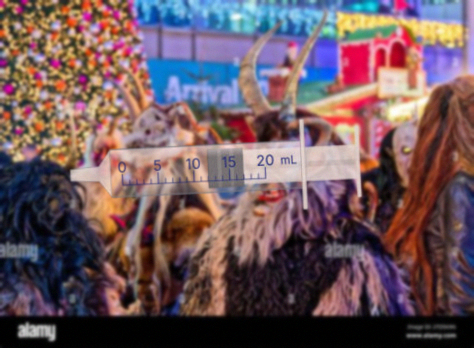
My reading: 12,mL
